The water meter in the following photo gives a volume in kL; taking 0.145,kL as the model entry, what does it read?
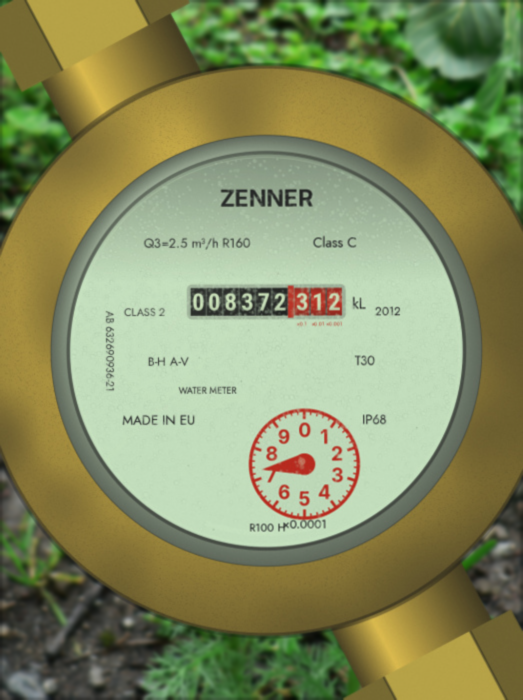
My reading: 8372.3127,kL
